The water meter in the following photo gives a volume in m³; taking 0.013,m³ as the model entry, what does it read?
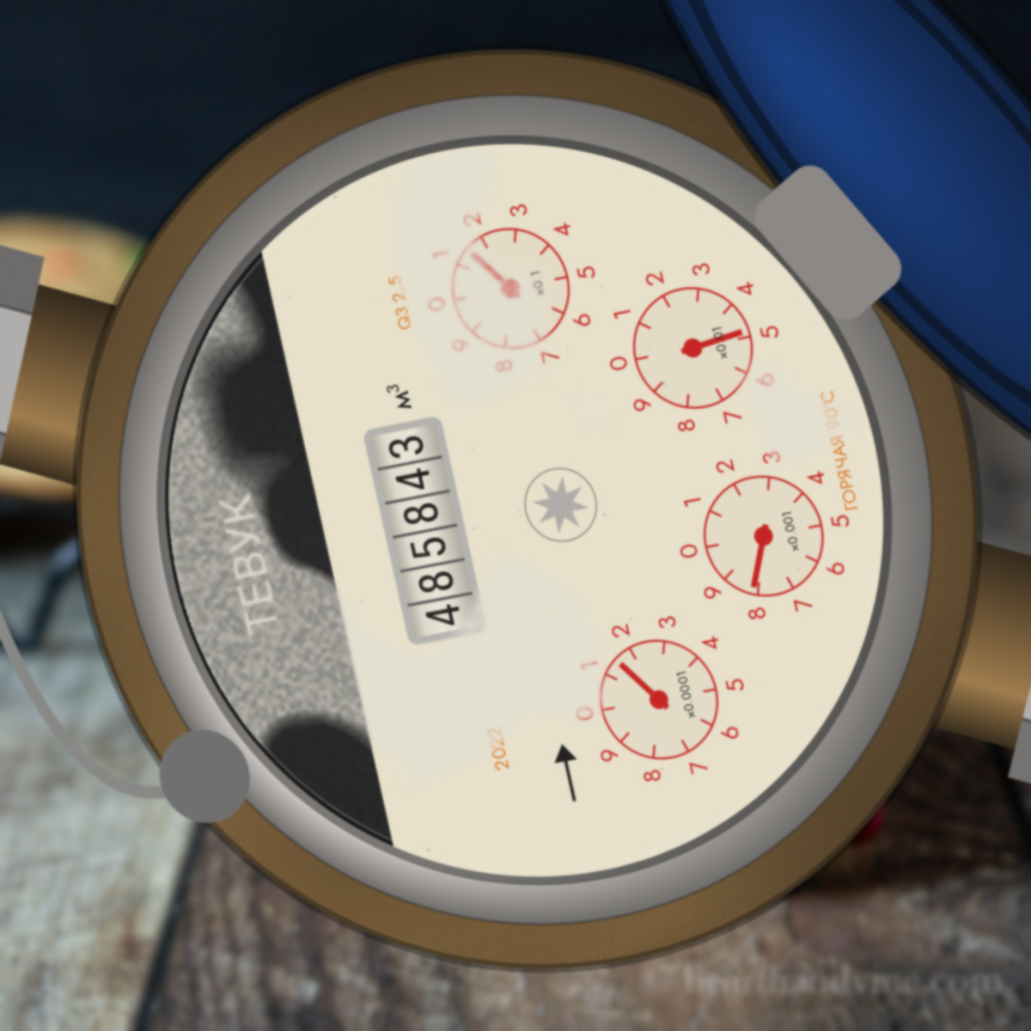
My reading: 485843.1481,m³
